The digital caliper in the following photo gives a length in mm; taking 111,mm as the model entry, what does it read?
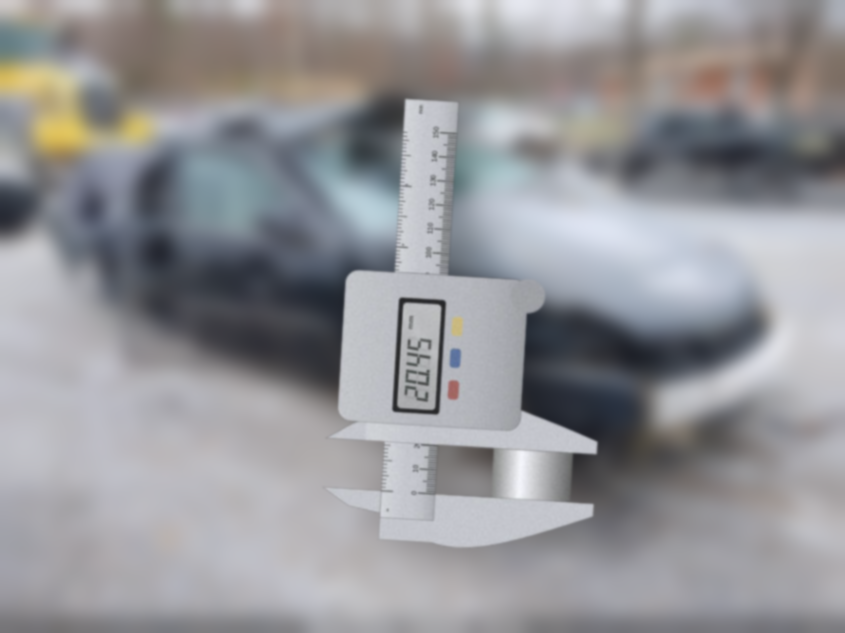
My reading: 20.45,mm
